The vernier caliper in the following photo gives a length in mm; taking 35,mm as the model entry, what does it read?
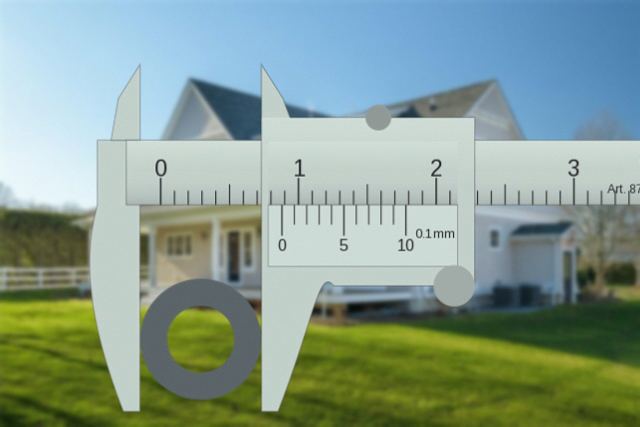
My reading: 8.8,mm
